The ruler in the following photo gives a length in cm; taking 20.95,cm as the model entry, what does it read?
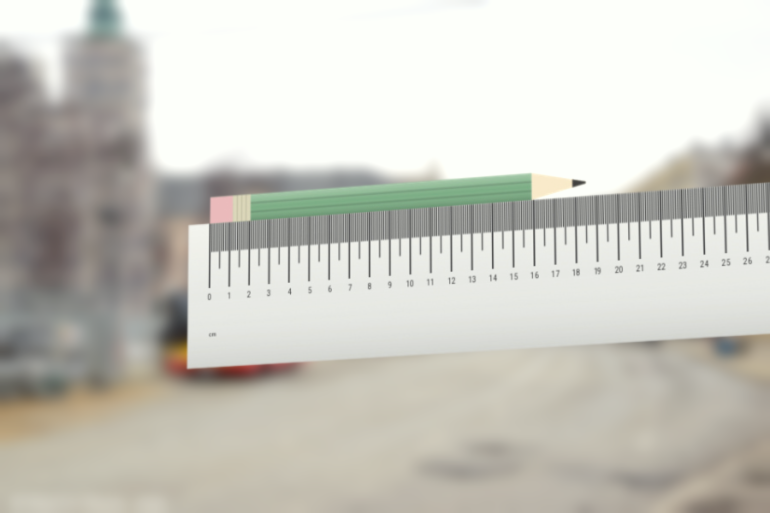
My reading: 18.5,cm
